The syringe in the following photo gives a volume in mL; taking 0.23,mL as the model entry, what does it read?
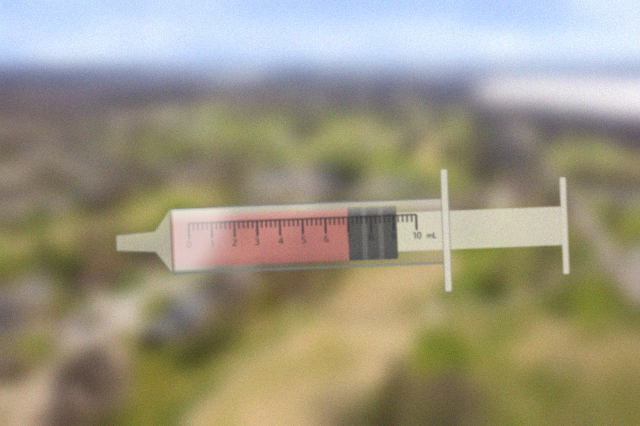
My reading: 7,mL
